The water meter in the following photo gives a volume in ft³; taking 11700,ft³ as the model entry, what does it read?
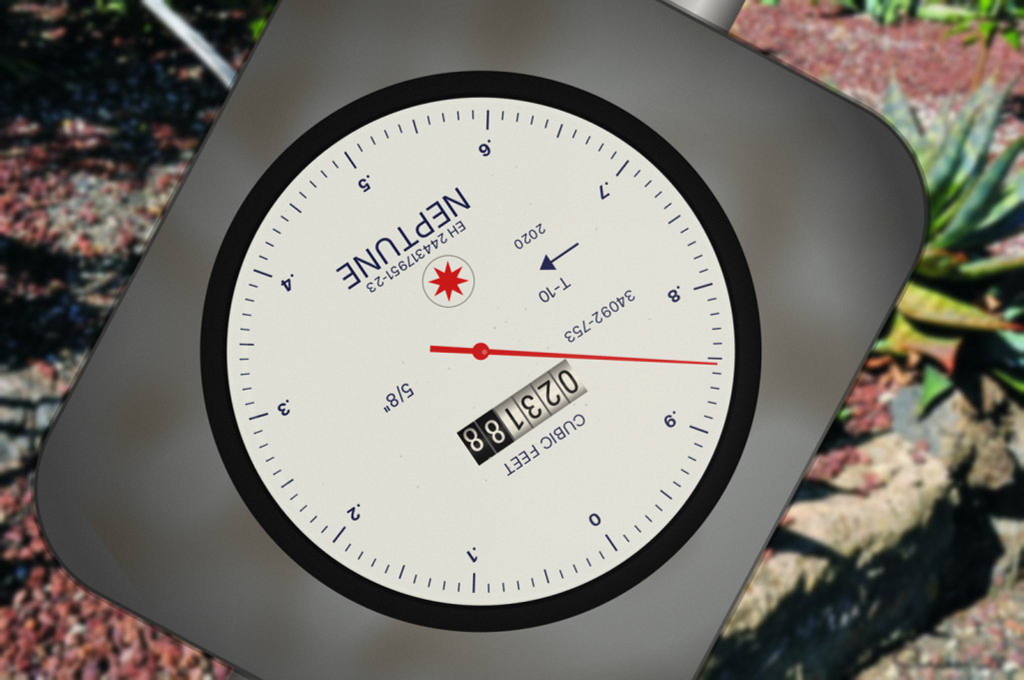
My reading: 23187.85,ft³
